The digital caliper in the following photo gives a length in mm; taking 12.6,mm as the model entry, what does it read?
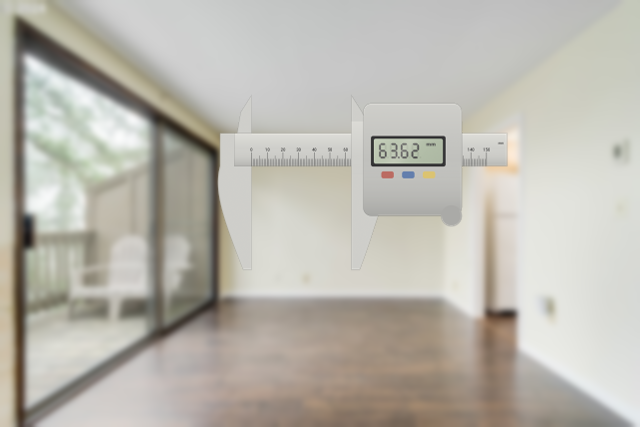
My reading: 63.62,mm
